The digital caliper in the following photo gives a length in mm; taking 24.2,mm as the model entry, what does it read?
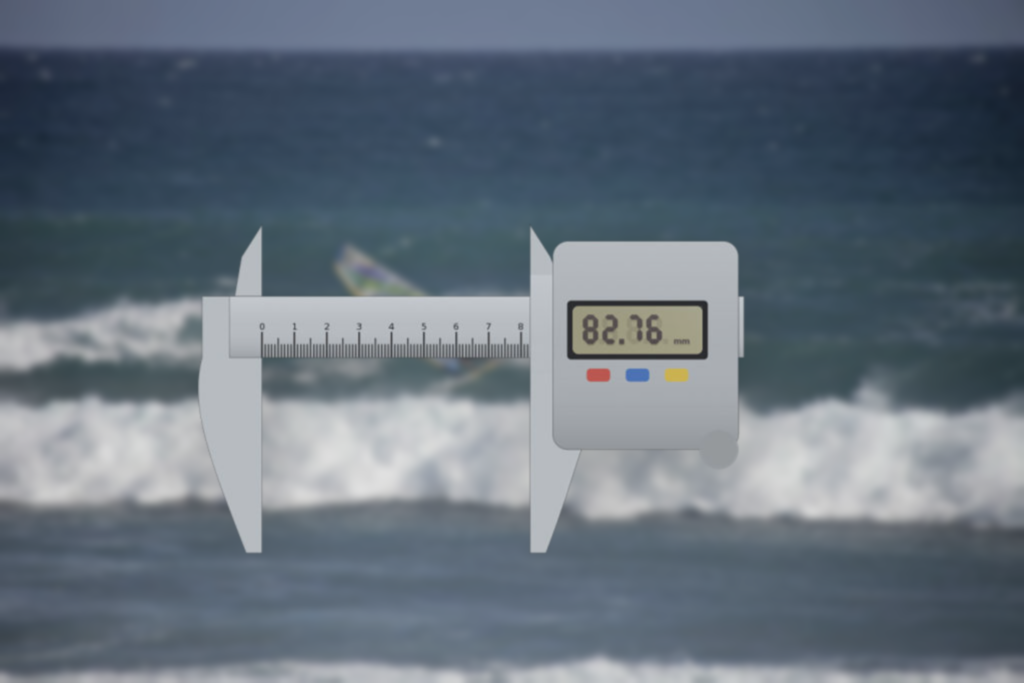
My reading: 82.76,mm
